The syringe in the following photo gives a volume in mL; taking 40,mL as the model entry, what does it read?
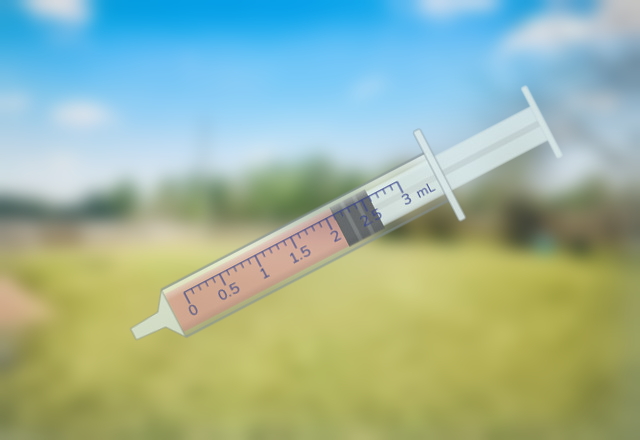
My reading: 2.1,mL
